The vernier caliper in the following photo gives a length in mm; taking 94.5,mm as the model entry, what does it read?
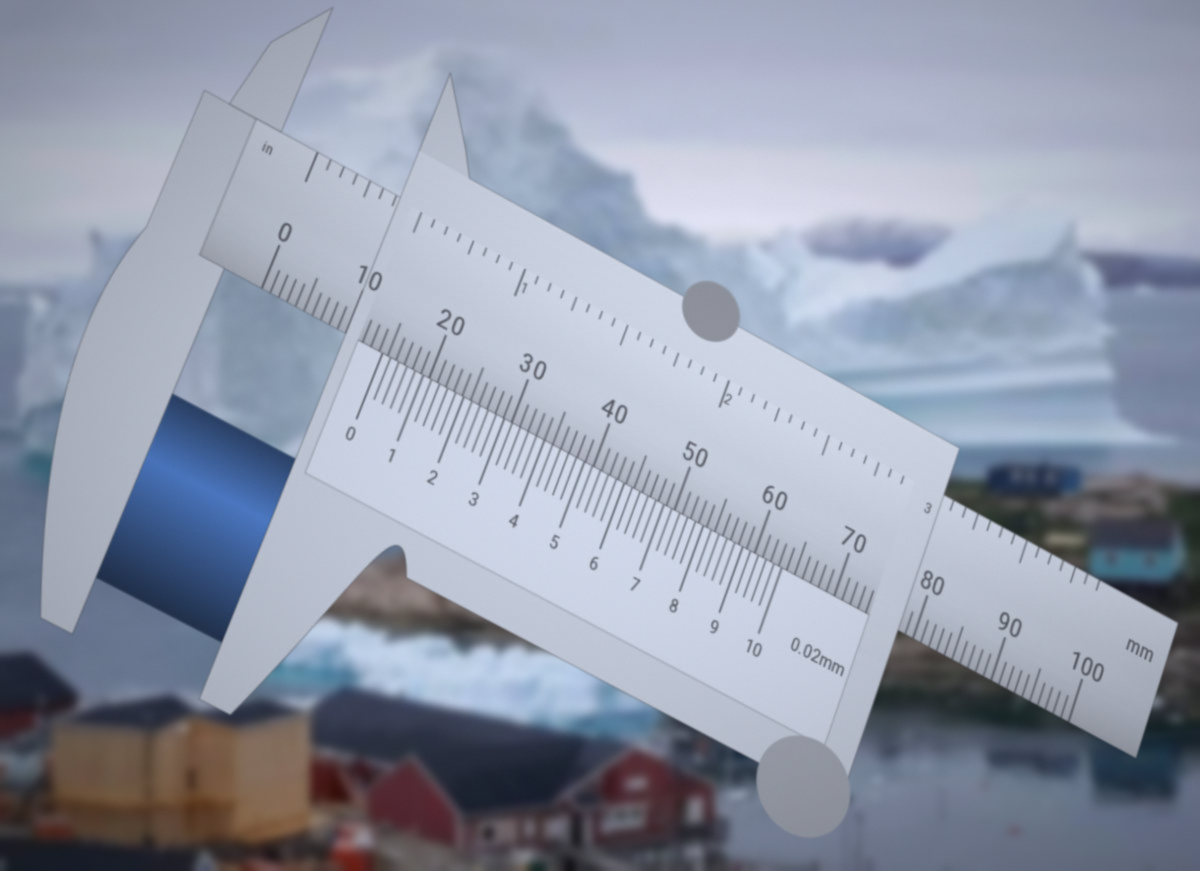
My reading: 14.4,mm
